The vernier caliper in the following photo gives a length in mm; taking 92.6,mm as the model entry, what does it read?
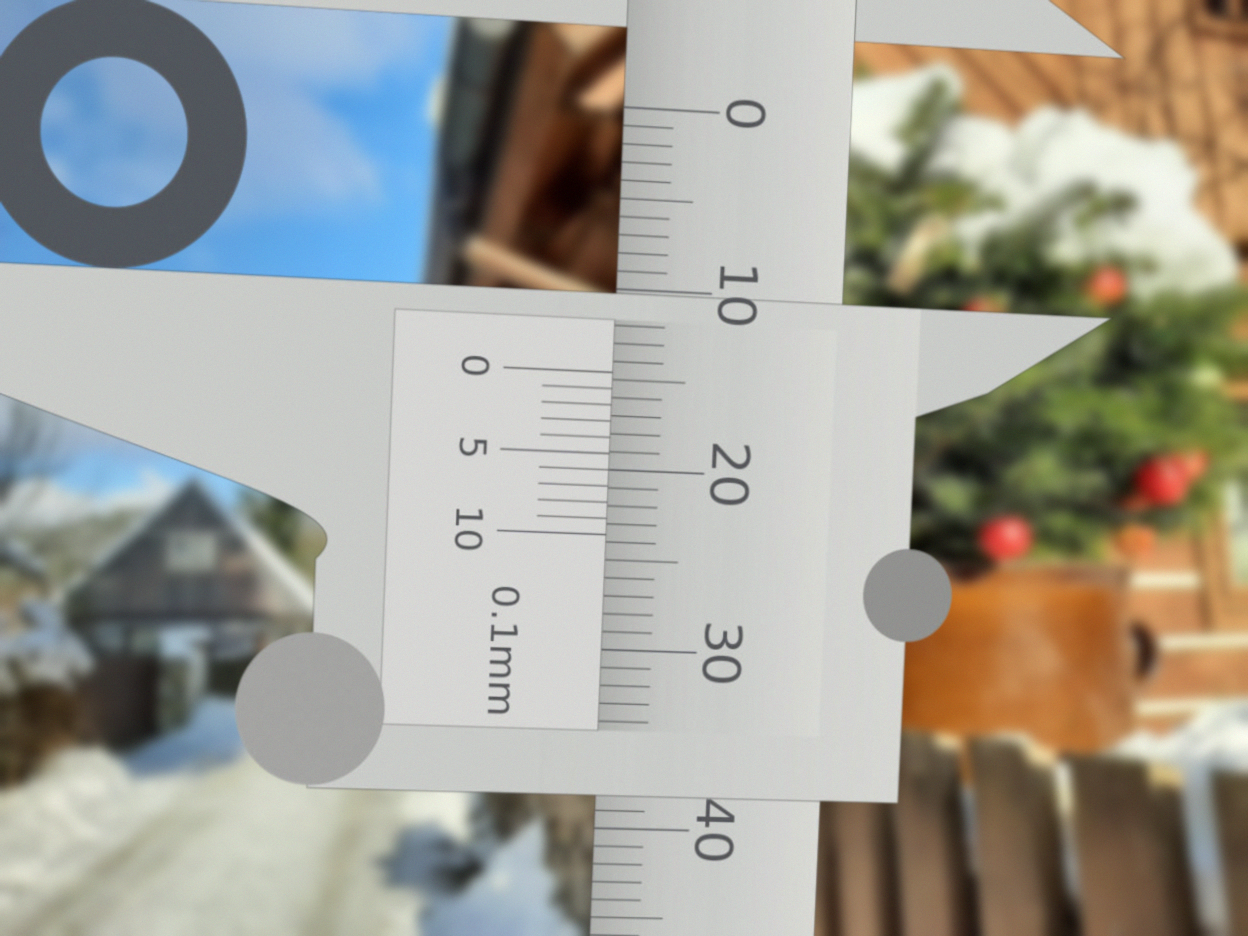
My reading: 14.6,mm
